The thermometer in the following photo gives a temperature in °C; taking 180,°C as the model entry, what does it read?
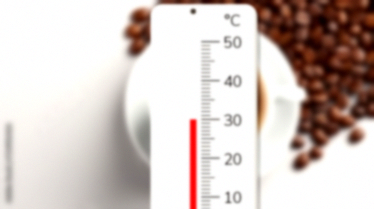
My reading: 30,°C
